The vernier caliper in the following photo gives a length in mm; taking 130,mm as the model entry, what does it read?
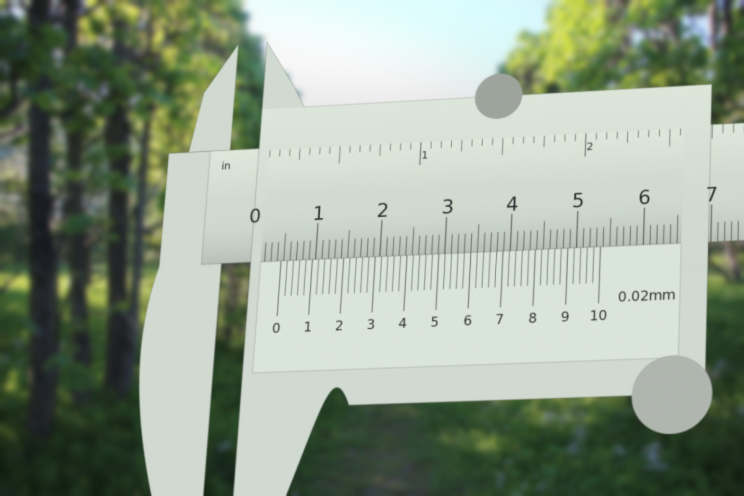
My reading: 4.6,mm
